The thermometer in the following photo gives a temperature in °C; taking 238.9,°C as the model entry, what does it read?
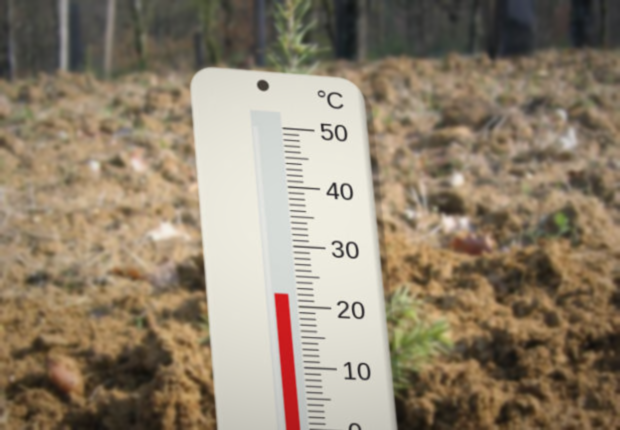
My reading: 22,°C
